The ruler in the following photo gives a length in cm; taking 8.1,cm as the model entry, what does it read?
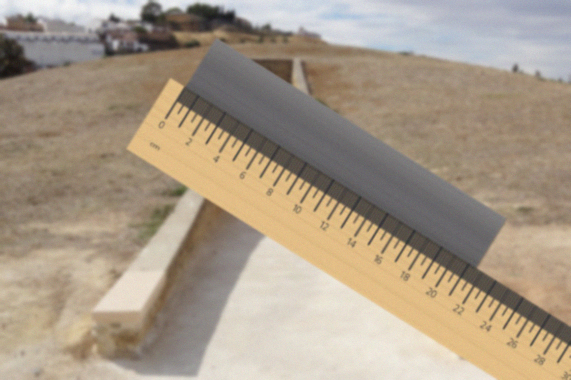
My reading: 21.5,cm
